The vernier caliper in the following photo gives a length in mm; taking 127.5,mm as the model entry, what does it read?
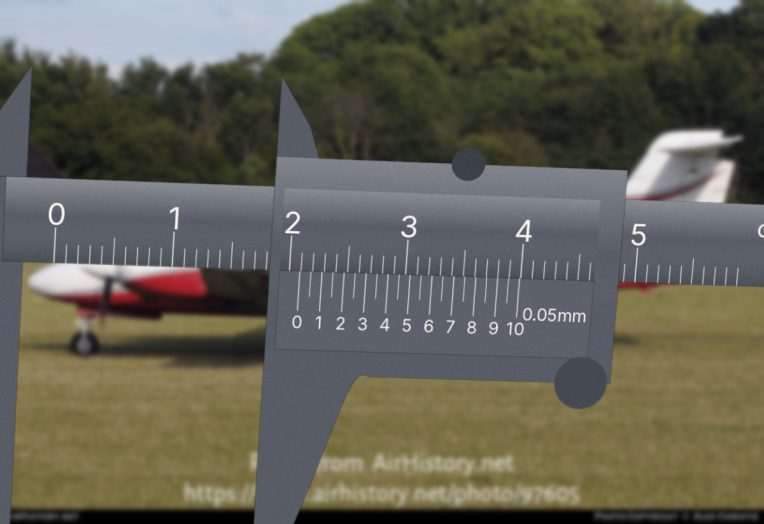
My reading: 20.9,mm
